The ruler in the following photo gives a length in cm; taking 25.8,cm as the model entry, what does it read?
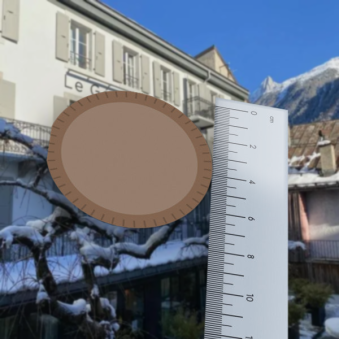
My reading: 7.5,cm
